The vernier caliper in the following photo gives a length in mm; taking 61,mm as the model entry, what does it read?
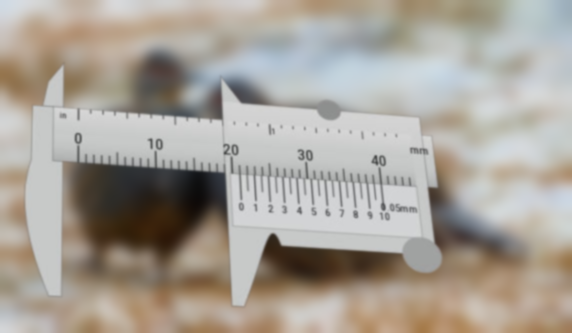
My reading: 21.0,mm
